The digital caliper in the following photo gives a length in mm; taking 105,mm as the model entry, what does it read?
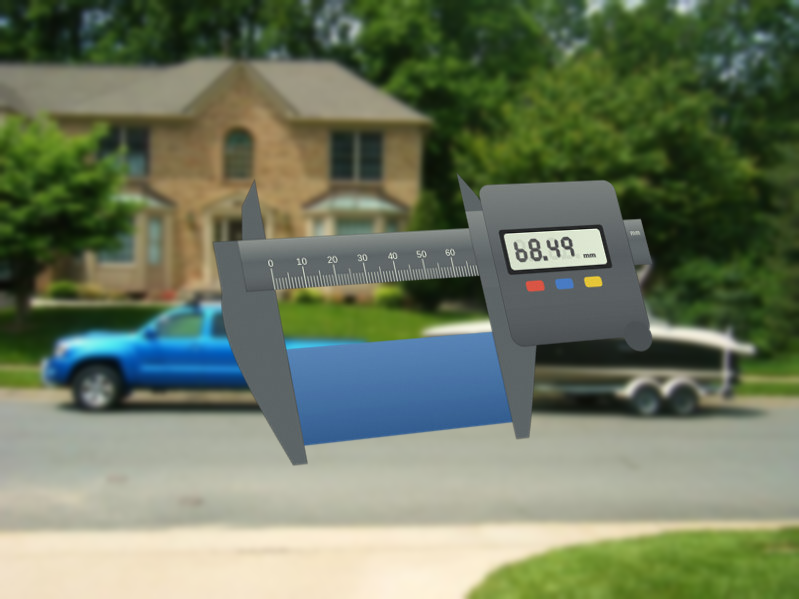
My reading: 68.49,mm
